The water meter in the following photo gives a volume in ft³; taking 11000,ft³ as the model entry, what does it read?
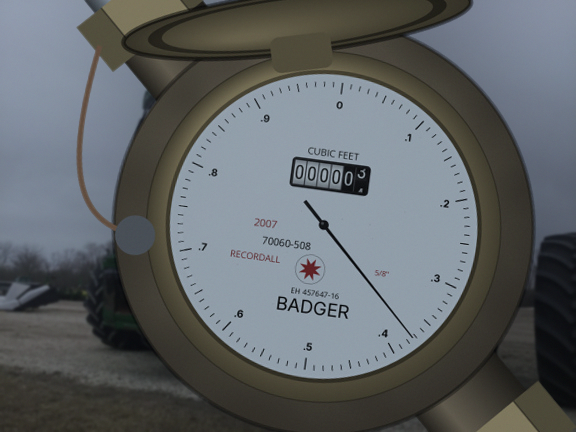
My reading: 3.37,ft³
